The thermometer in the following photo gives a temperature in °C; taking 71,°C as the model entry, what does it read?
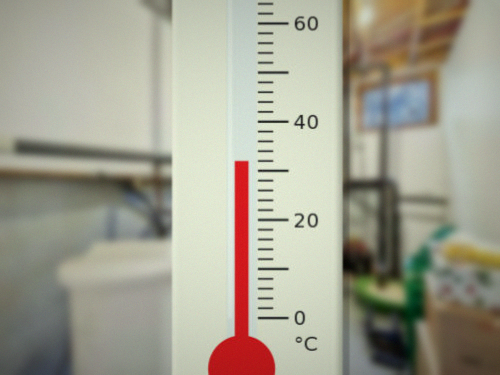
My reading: 32,°C
